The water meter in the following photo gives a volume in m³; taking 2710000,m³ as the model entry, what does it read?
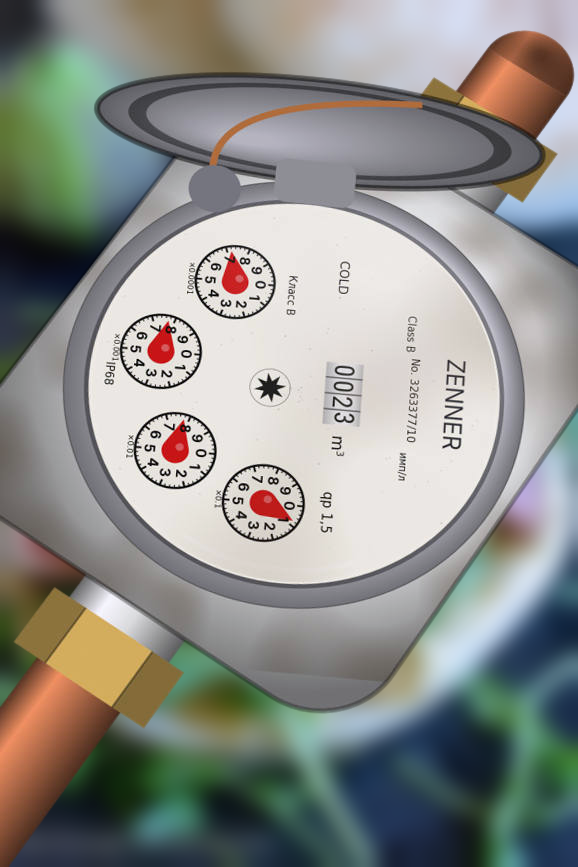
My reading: 23.0777,m³
